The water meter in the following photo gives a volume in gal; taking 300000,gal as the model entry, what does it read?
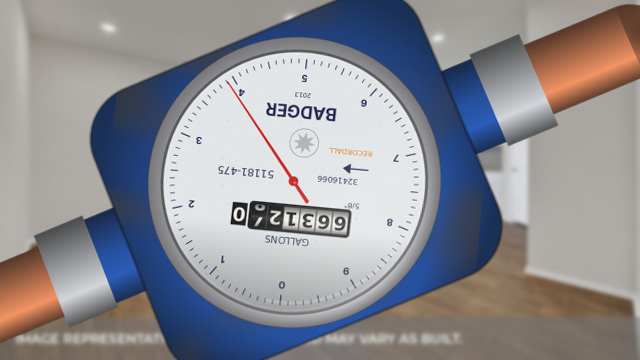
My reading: 6631273.9,gal
